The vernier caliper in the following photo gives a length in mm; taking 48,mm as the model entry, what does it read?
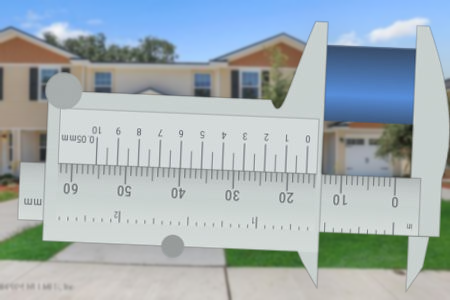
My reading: 16.5,mm
